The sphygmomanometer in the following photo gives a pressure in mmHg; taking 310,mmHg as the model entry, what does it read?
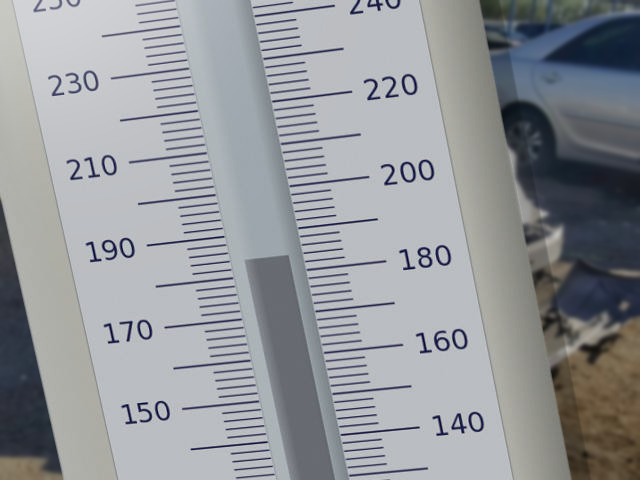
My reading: 184,mmHg
